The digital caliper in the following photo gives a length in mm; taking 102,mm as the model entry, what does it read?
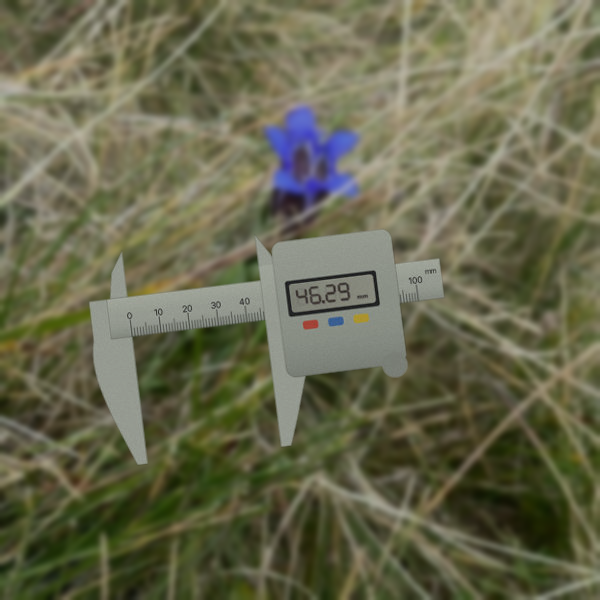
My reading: 46.29,mm
